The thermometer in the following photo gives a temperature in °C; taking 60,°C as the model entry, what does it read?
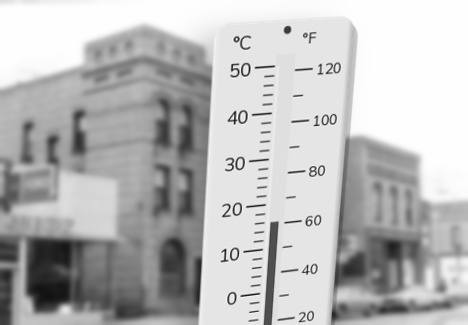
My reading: 16,°C
